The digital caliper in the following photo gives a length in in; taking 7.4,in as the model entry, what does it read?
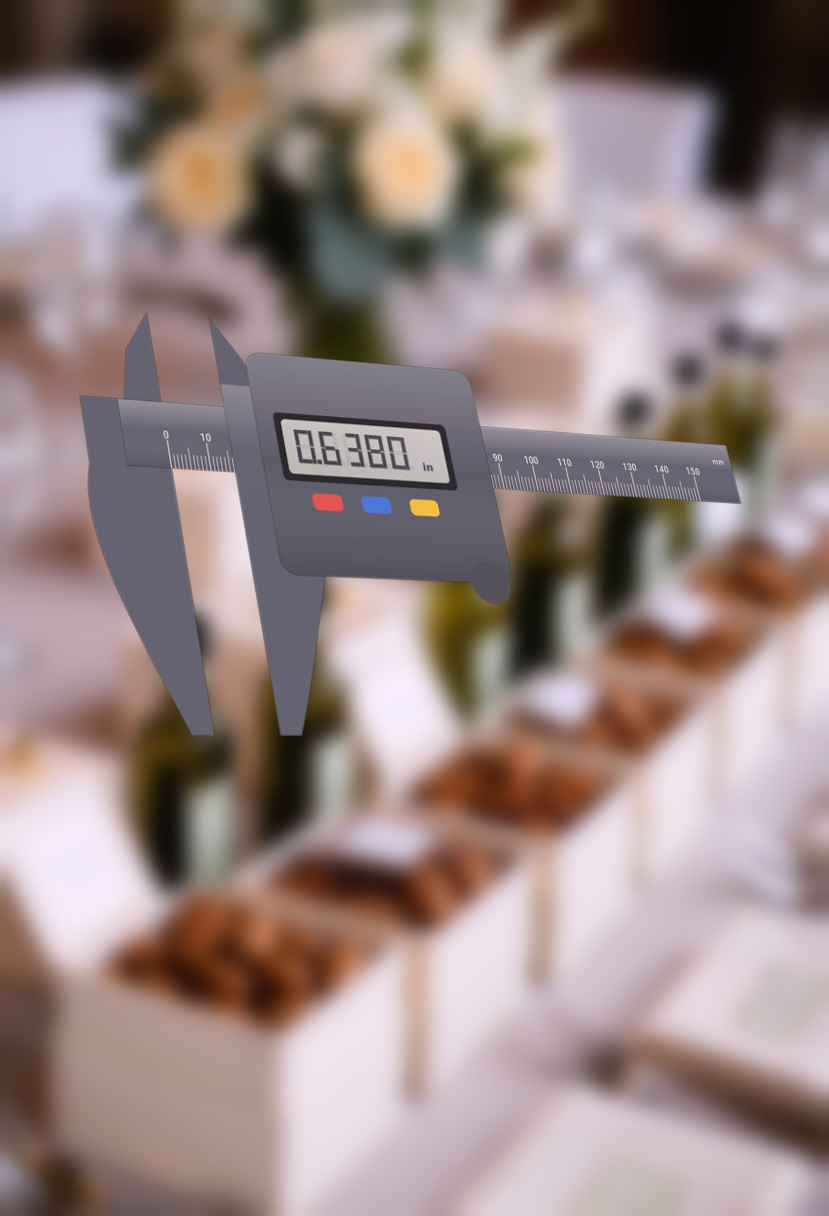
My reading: 0.6380,in
